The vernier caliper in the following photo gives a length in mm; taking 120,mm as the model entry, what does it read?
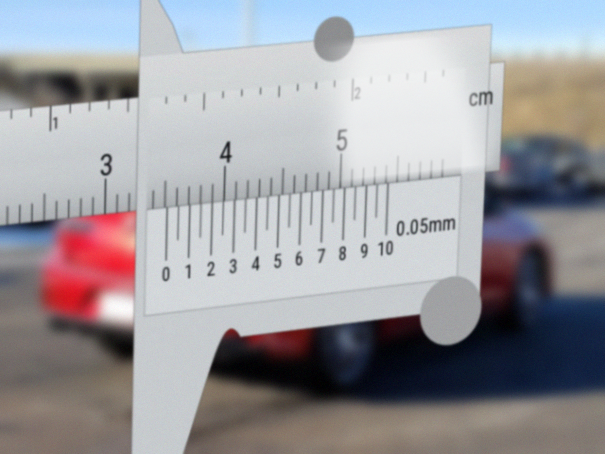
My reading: 35.2,mm
